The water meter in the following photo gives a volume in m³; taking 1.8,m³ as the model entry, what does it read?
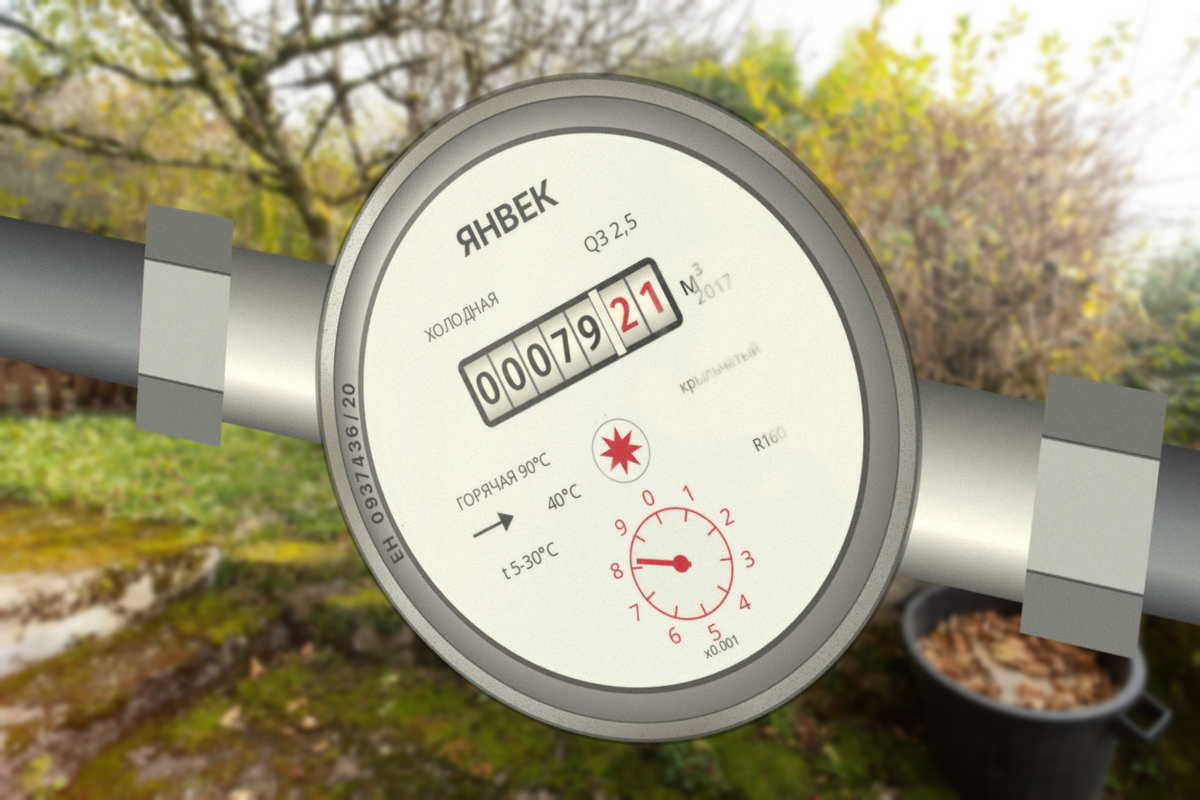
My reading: 79.218,m³
